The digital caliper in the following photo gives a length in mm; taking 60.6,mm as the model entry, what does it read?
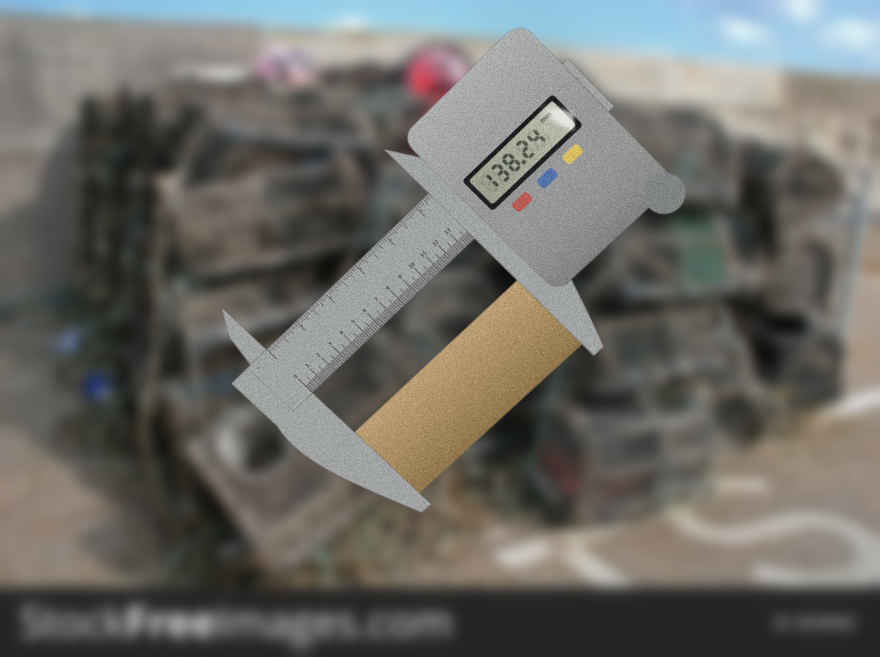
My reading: 138.24,mm
